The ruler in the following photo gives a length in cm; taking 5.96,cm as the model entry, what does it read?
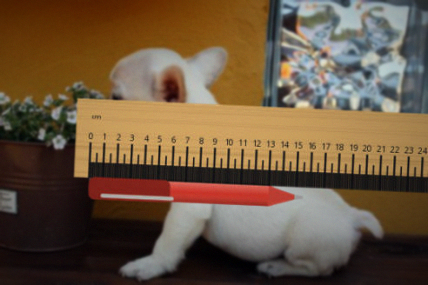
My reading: 15.5,cm
